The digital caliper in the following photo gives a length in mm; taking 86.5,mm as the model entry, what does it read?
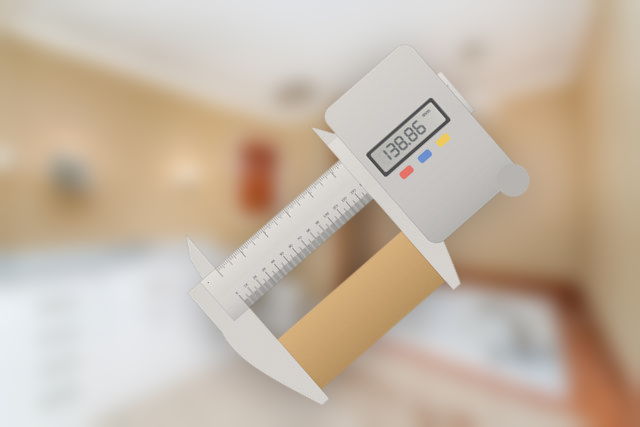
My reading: 138.86,mm
